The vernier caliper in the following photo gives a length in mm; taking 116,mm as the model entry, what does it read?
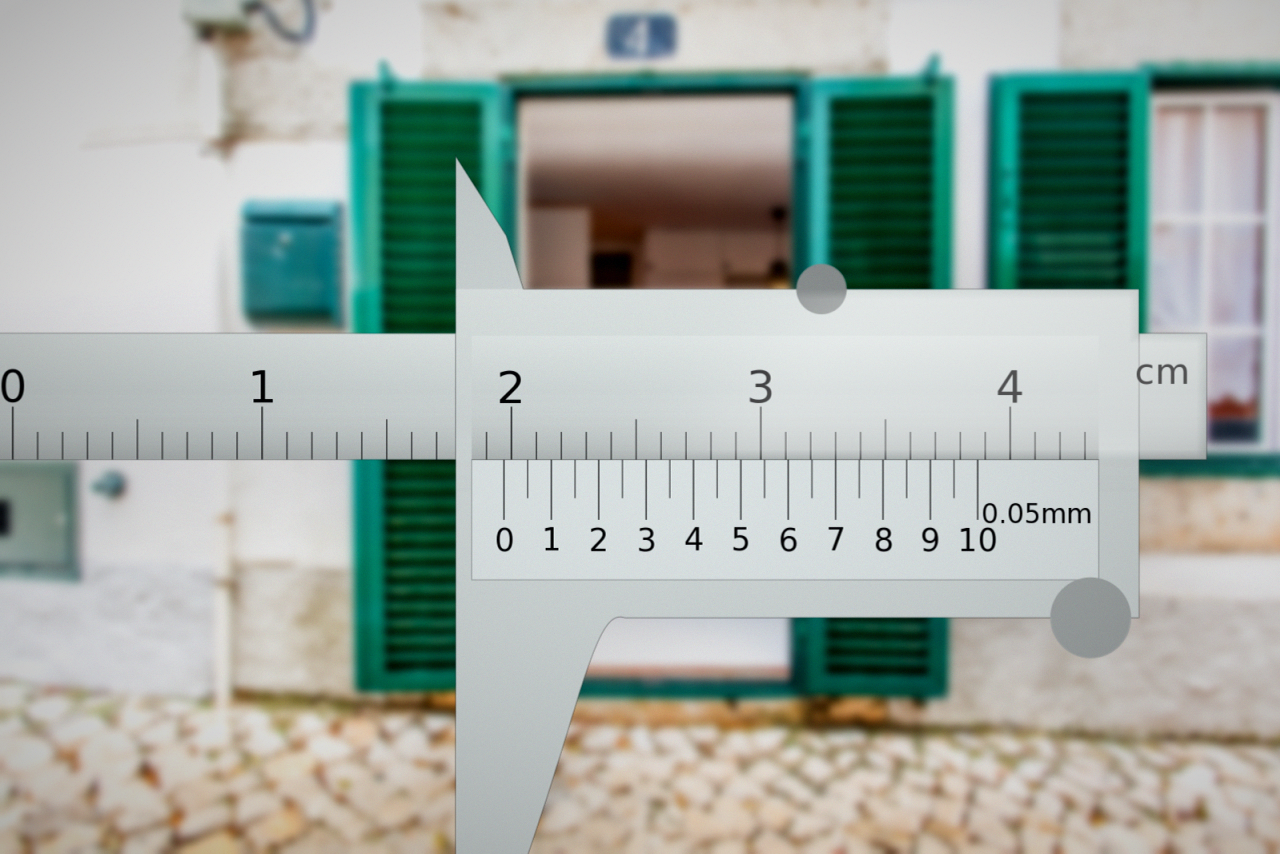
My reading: 19.70,mm
